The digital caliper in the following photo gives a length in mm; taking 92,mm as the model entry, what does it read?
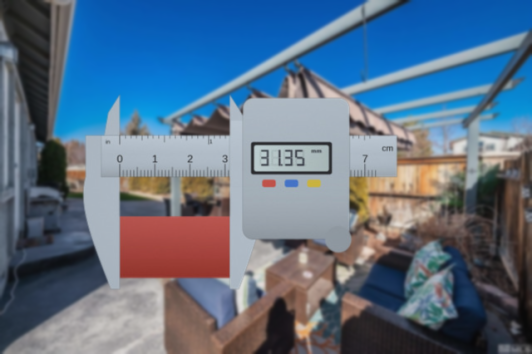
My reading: 31.35,mm
